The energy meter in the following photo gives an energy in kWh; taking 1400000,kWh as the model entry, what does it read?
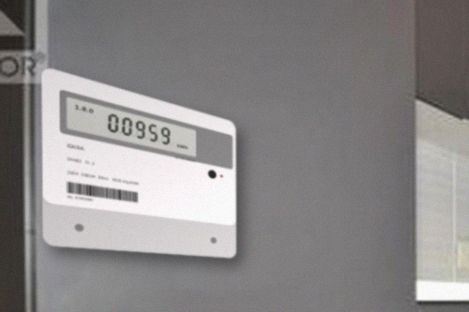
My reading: 959,kWh
